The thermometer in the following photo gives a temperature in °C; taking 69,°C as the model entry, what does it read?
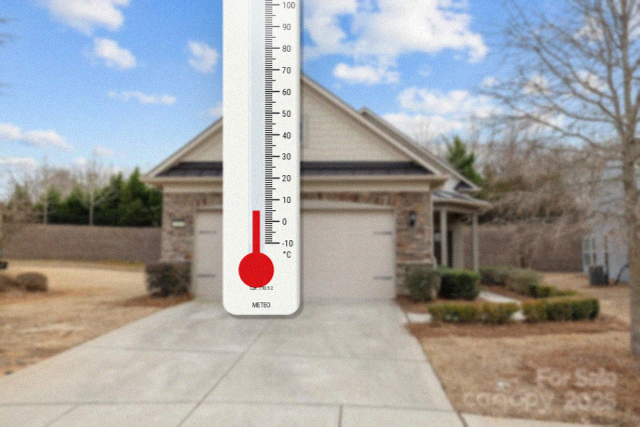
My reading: 5,°C
